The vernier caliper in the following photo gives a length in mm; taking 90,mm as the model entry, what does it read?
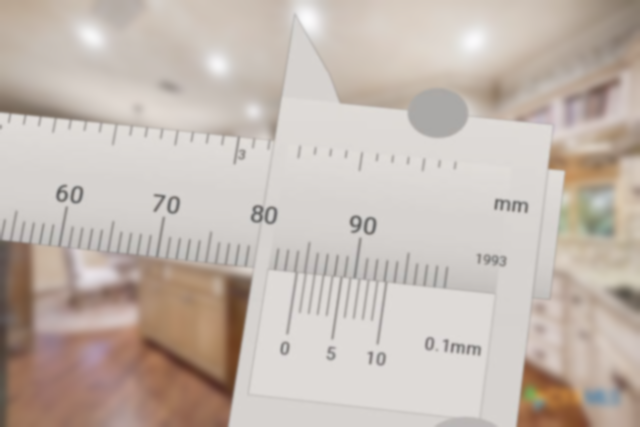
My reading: 84.2,mm
